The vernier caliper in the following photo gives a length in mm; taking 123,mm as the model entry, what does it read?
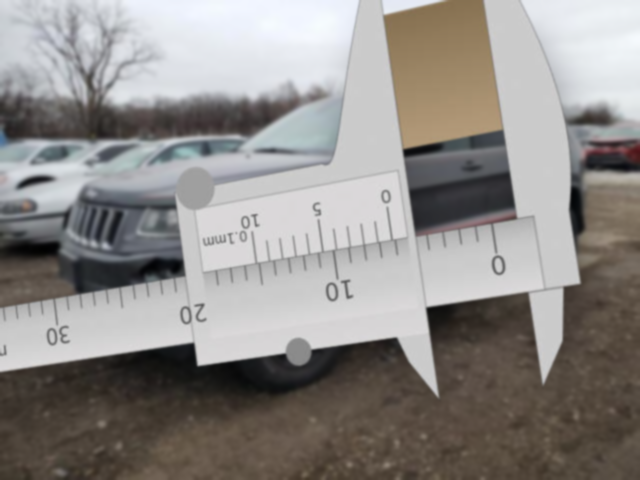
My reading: 6.2,mm
